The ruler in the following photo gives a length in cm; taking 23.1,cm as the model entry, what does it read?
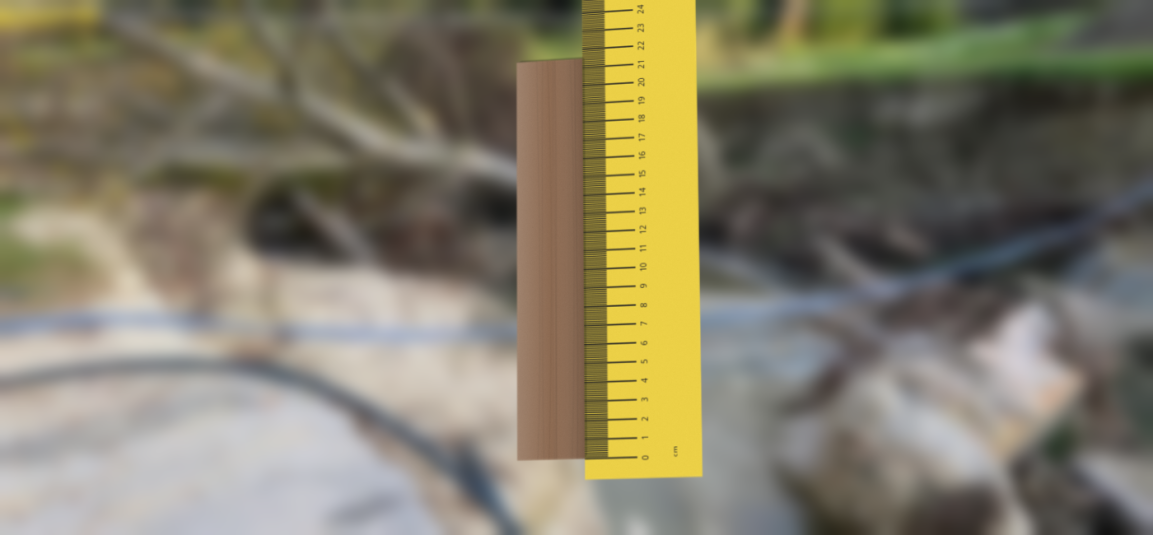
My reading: 21.5,cm
